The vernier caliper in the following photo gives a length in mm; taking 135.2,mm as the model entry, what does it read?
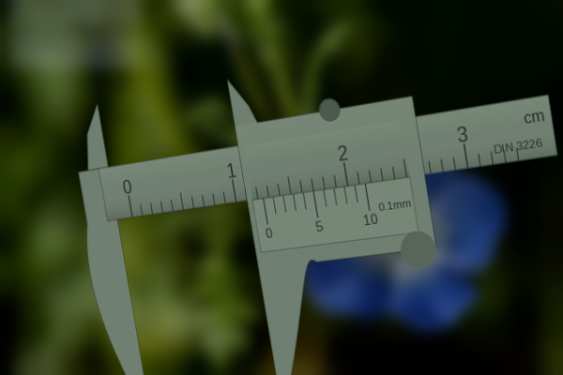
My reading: 12.5,mm
